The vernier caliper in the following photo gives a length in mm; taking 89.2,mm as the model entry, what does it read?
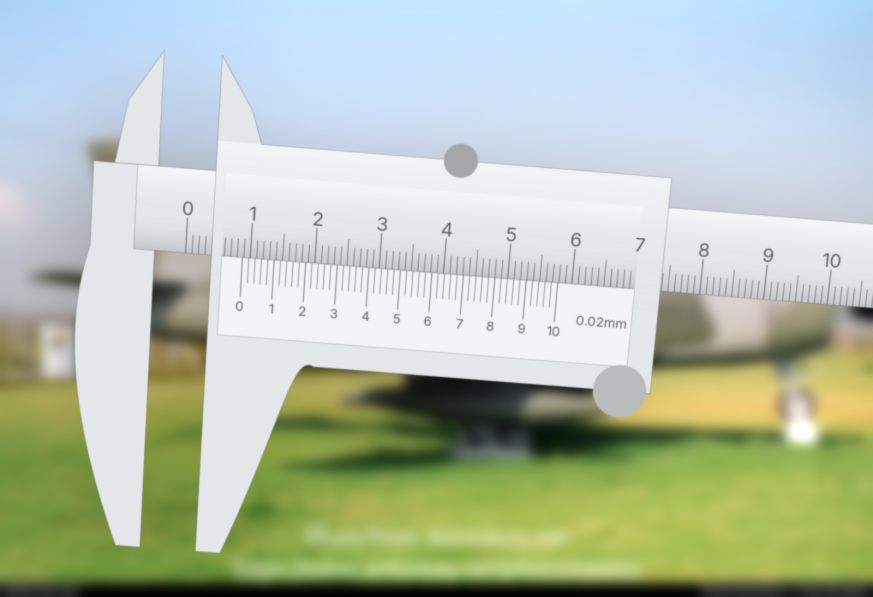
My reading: 8.8,mm
